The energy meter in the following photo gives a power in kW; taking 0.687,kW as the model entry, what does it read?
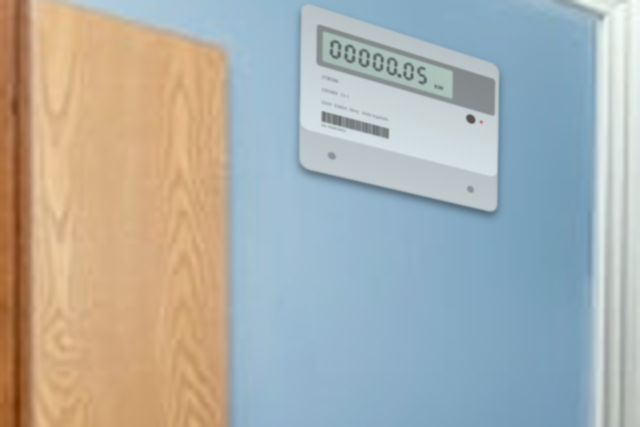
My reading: 0.05,kW
